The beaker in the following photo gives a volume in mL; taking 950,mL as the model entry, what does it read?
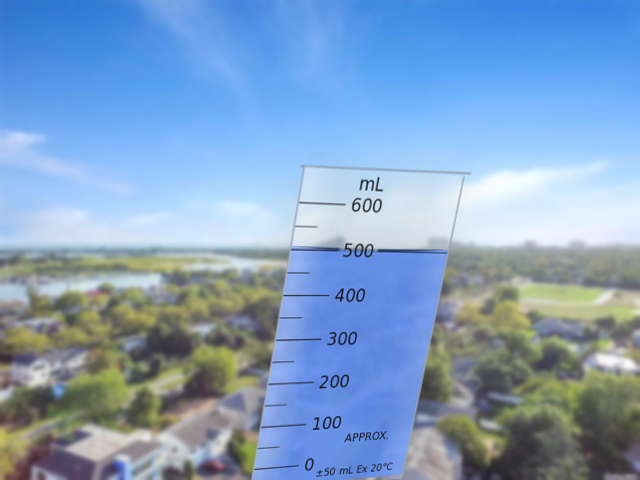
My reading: 500,mL
